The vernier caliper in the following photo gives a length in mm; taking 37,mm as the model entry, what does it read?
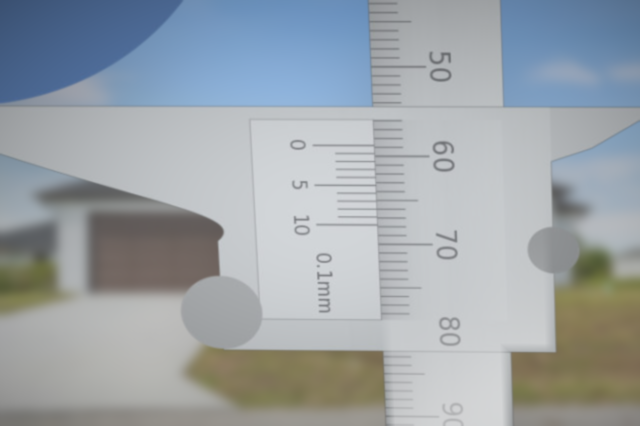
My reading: 58.8,mm
